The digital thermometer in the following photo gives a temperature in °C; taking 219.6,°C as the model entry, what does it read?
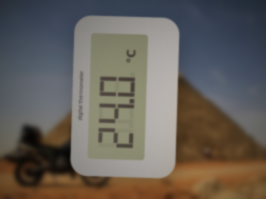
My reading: 24.0,°C
